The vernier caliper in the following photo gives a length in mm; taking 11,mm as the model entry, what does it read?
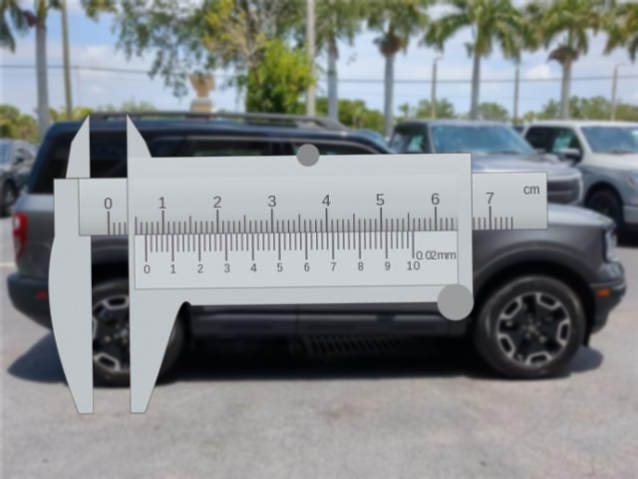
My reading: 6.8,mm
